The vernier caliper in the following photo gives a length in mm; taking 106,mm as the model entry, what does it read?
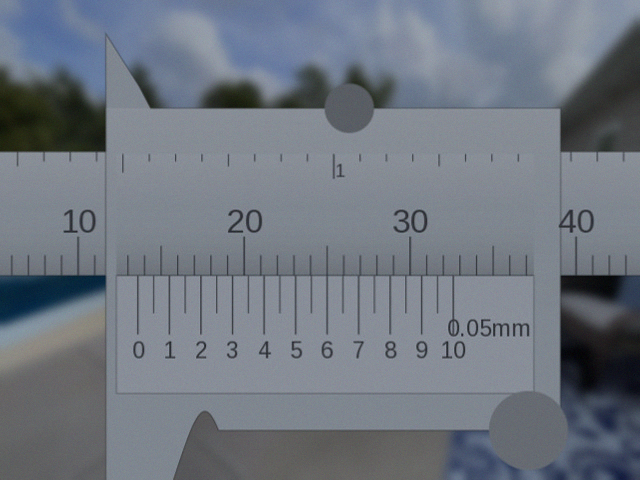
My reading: 13.6,mm
